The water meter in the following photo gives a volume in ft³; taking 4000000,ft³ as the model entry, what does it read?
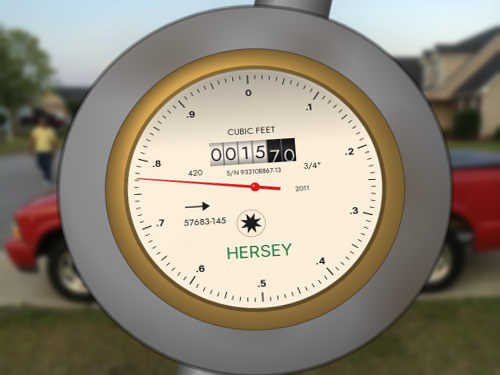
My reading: 1569.77,ft³
